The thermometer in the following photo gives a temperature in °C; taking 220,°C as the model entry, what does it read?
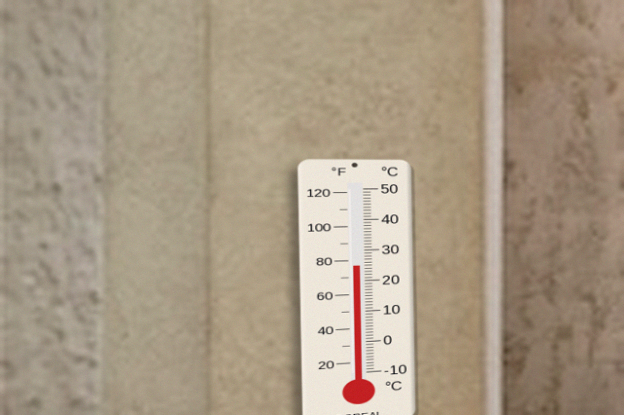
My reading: 25,°C
